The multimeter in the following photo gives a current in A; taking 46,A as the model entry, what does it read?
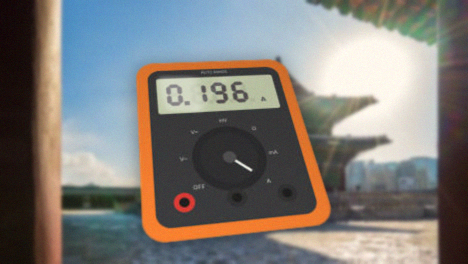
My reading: 0.196,A
